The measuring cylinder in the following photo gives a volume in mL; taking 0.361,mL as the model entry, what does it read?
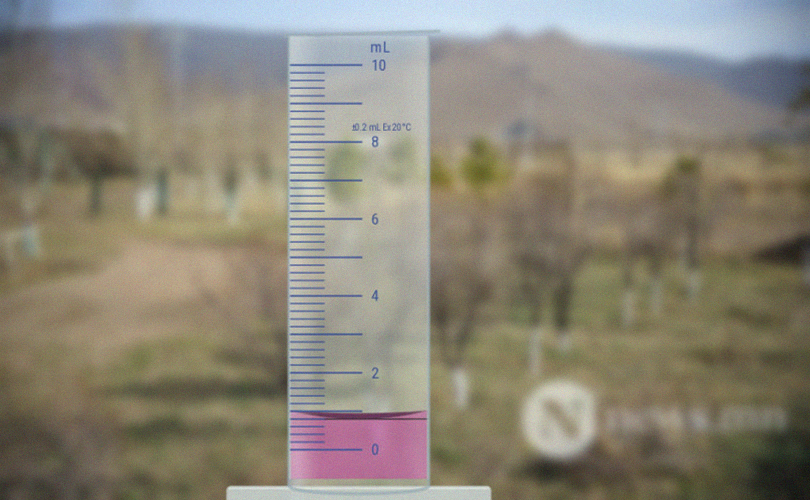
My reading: 0.8,mL
